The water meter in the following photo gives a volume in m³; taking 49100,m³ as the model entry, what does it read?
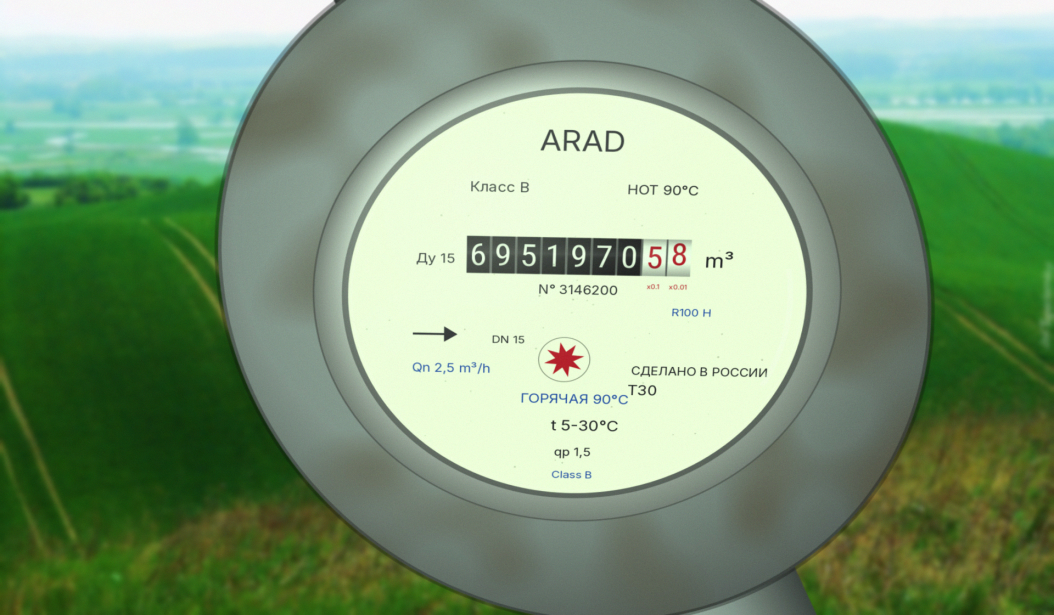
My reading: 6951970.58,m³
